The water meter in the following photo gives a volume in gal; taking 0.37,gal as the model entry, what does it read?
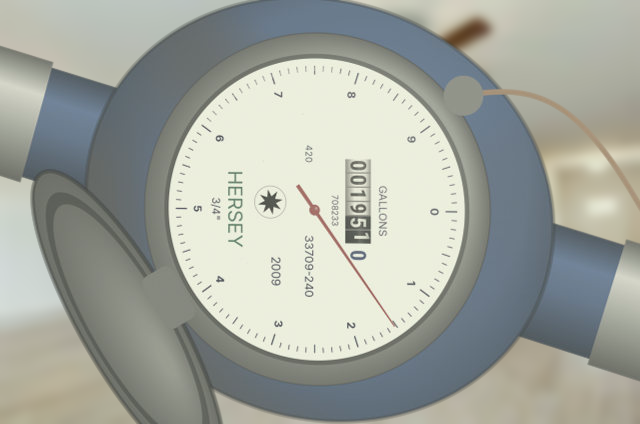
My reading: 19511.5,gal
